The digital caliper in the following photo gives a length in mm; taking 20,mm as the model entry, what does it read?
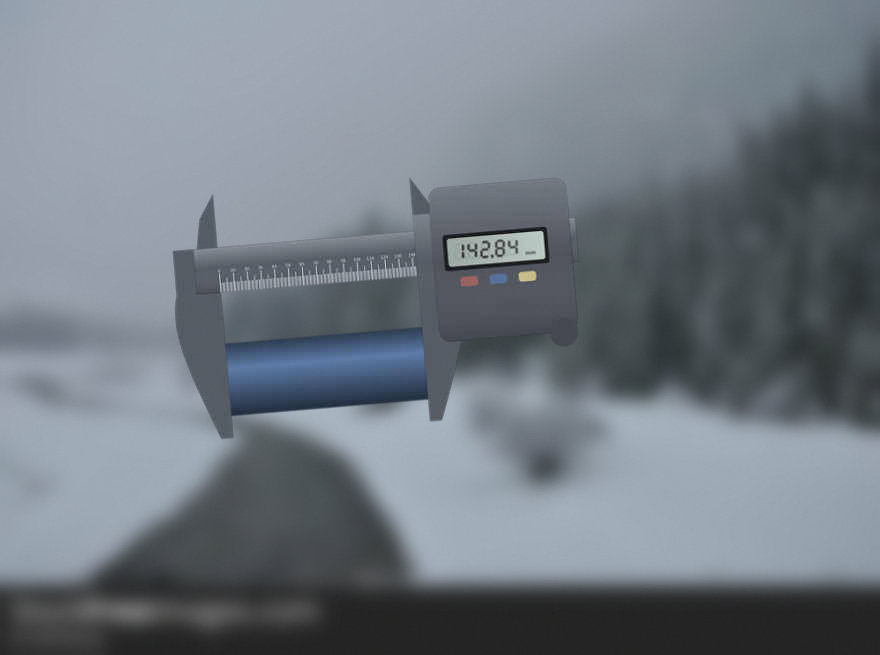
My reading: 142.84,mm
